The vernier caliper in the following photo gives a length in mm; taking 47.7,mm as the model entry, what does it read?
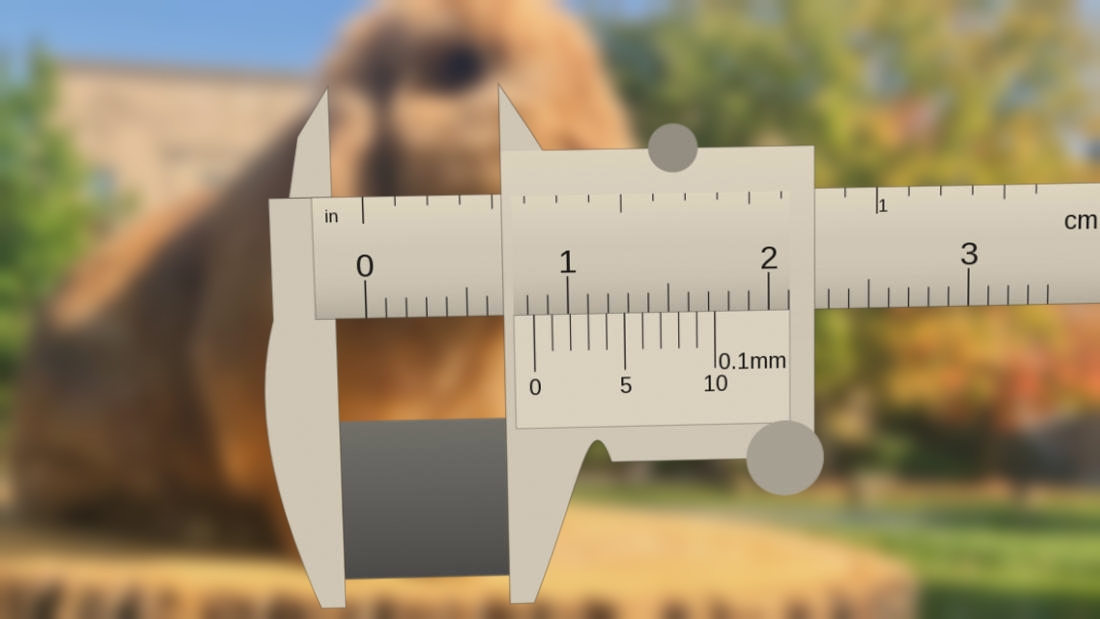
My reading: 8.3,mm
